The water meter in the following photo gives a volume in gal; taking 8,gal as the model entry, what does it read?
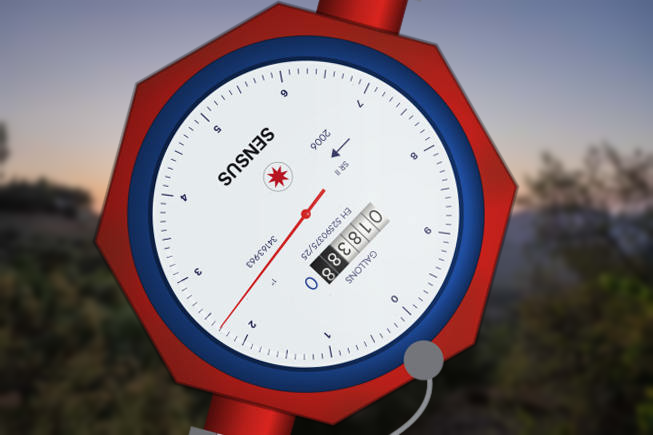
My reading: 183882.3,gal
